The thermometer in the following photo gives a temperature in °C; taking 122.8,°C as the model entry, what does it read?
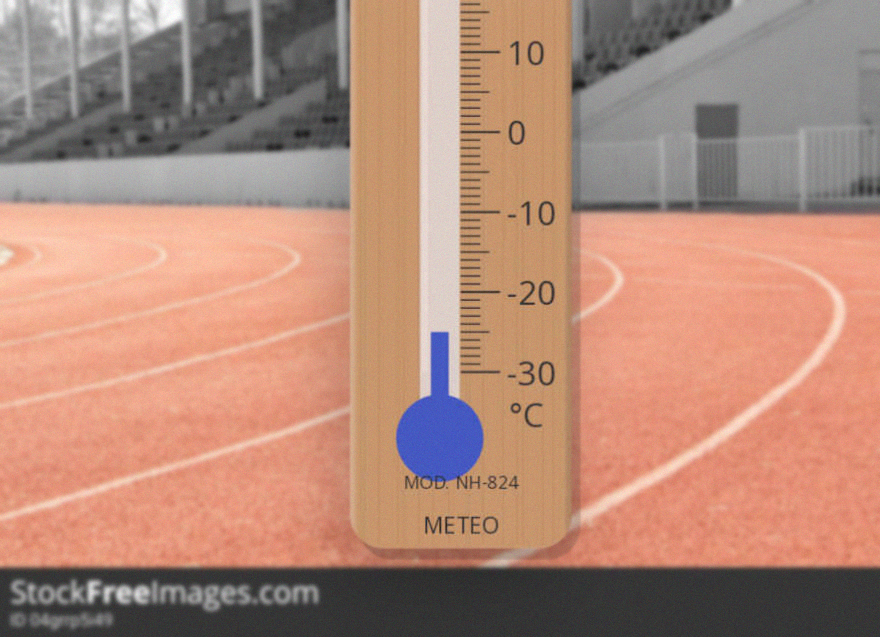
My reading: -25,°C
